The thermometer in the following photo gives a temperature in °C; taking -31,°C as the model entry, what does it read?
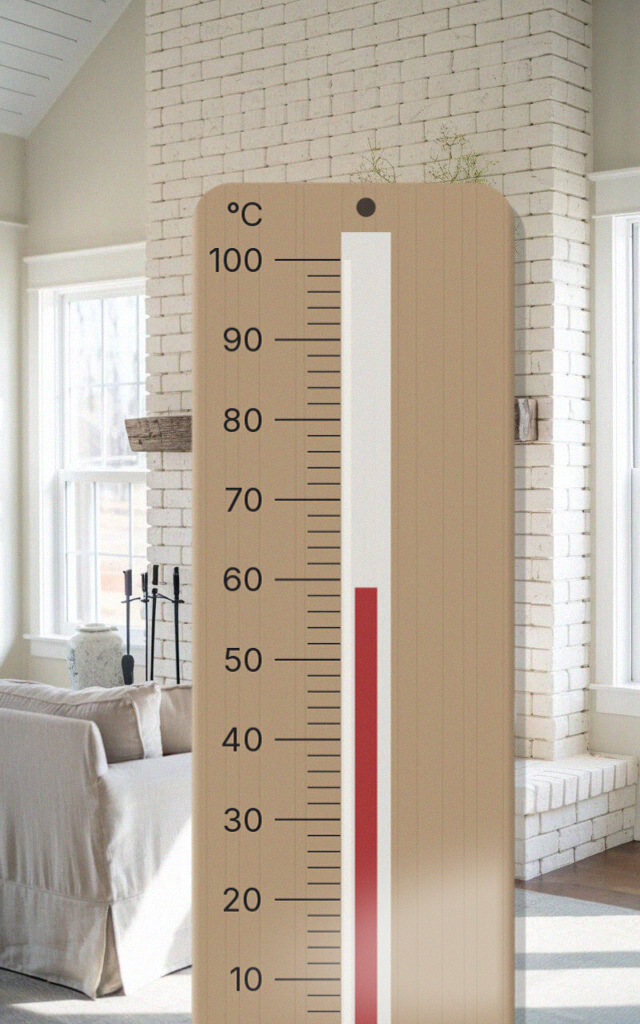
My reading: 59,°C
